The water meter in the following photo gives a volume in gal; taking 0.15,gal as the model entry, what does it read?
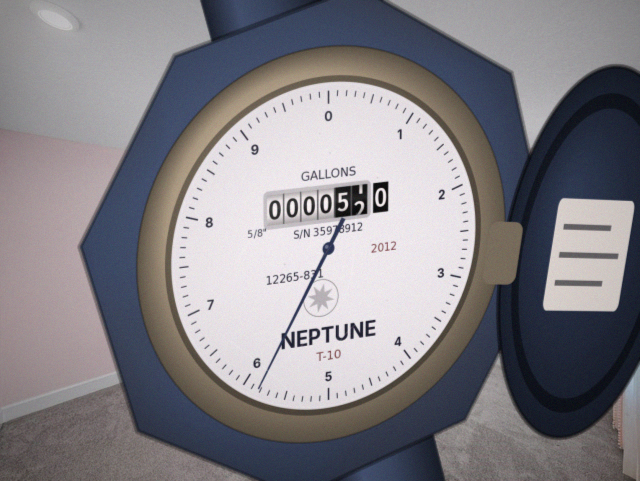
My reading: 515.8,gal
